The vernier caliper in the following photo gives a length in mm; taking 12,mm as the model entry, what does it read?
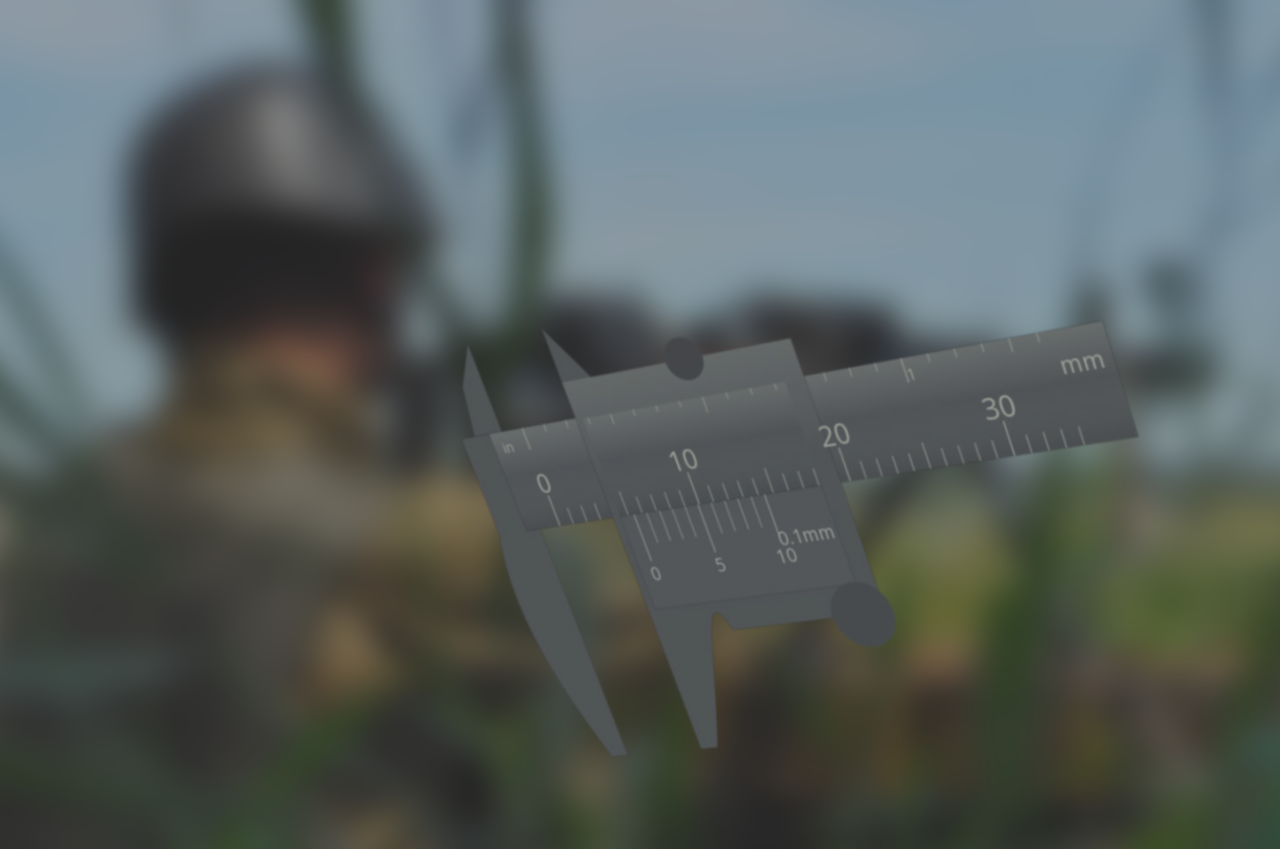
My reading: 5.4,mm
